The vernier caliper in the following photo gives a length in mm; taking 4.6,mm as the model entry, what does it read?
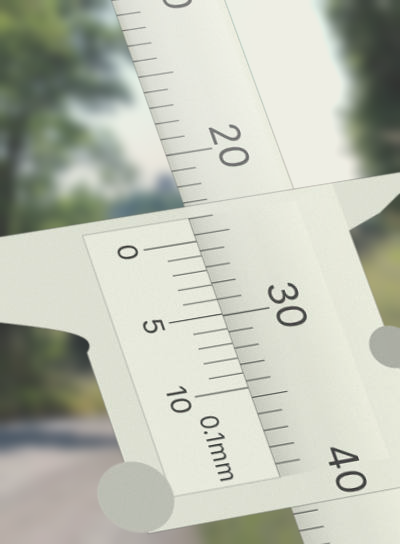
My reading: 25.4,mm
